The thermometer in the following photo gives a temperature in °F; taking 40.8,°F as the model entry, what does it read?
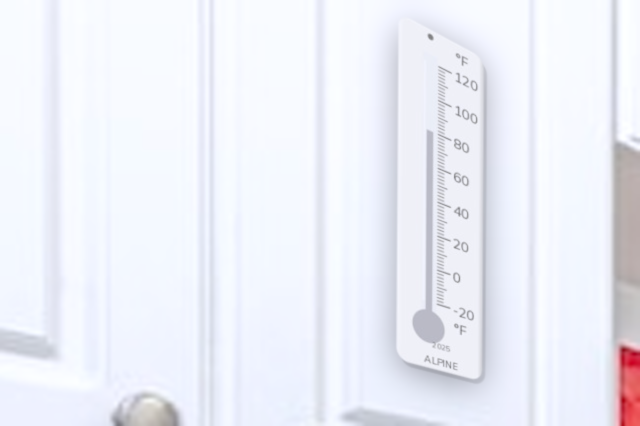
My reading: 80,°F
